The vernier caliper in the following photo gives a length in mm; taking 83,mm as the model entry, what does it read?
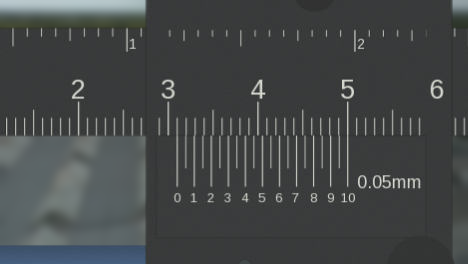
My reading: 31.0,mm
